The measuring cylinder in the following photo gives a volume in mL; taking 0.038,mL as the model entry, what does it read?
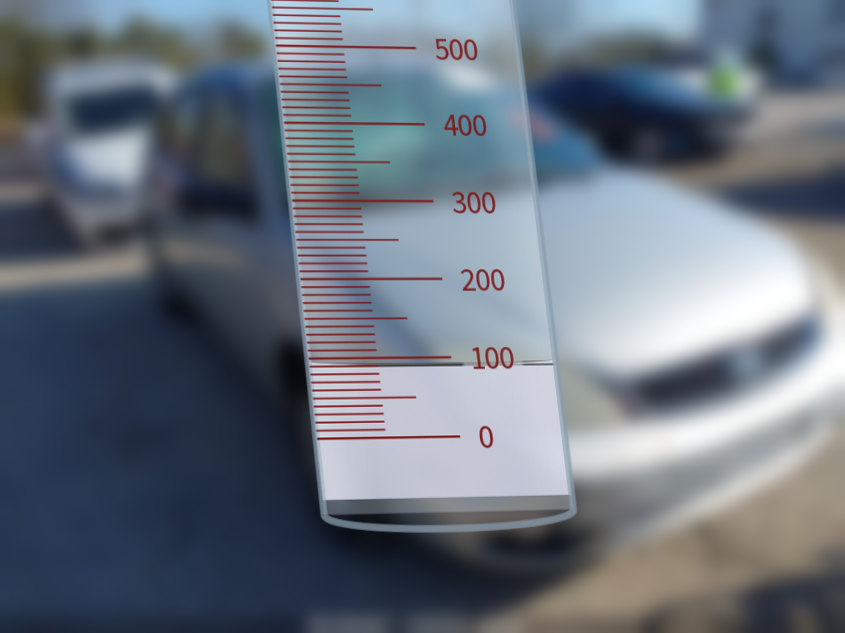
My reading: 90,mL
